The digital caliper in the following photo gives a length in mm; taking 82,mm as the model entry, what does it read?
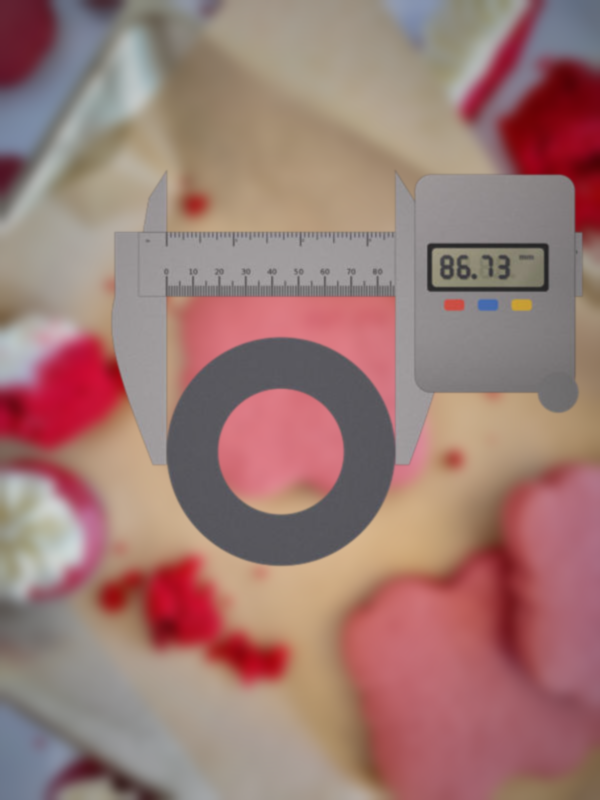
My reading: 86.73,mm
